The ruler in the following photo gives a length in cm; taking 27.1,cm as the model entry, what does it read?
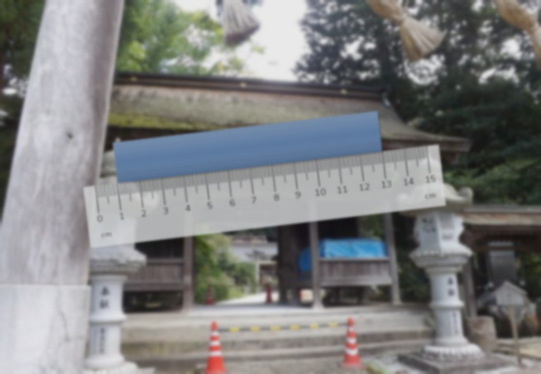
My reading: 12,cm
